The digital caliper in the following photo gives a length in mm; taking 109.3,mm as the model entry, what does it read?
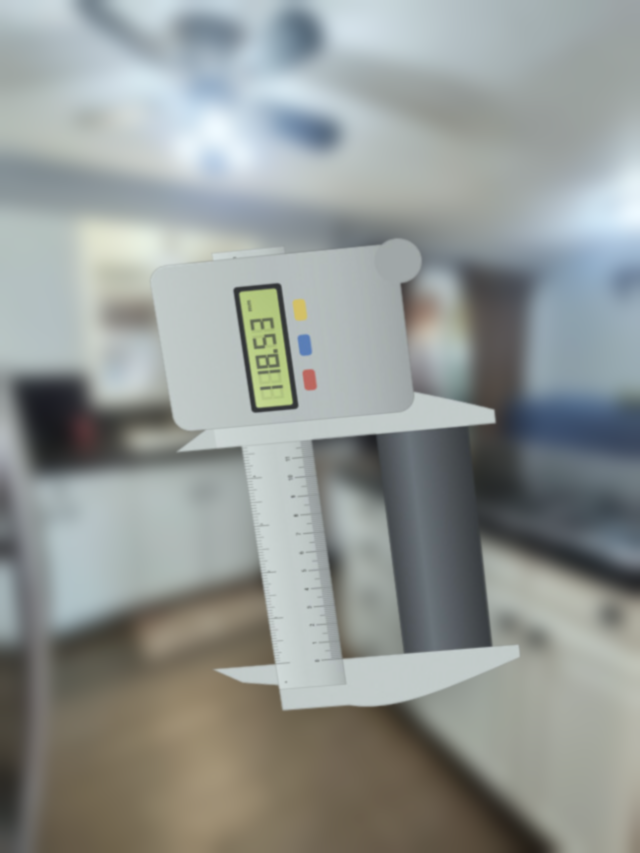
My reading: 118.53,mm
